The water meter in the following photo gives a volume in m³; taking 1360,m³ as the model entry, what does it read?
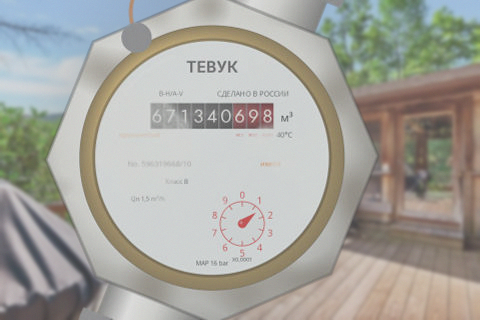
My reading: 671340.6981,m³
